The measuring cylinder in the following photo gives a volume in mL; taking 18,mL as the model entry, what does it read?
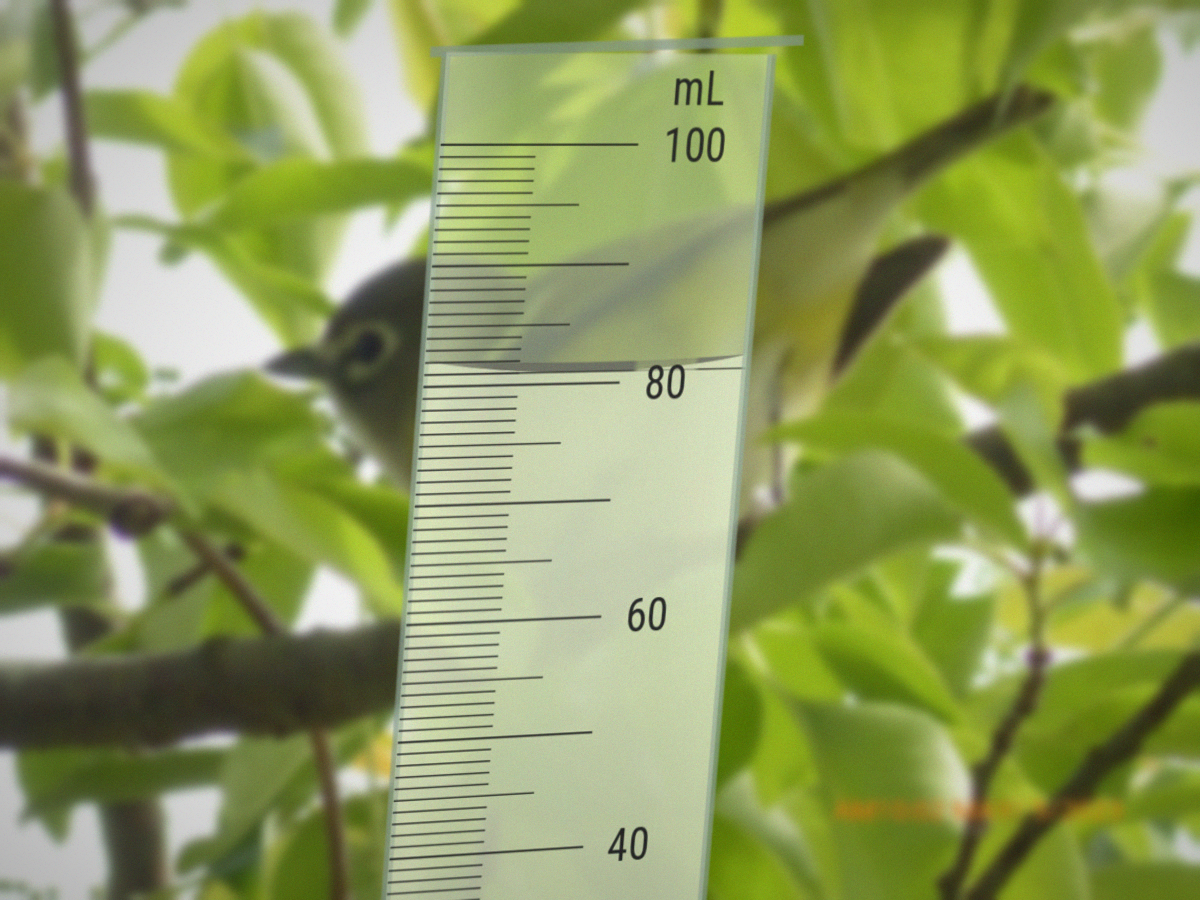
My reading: 81,mL
